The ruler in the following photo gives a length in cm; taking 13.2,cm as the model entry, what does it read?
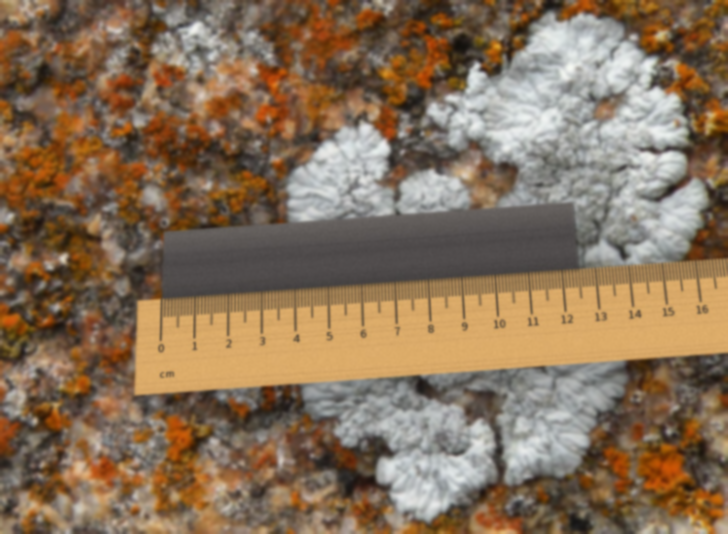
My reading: 12.5,cm
